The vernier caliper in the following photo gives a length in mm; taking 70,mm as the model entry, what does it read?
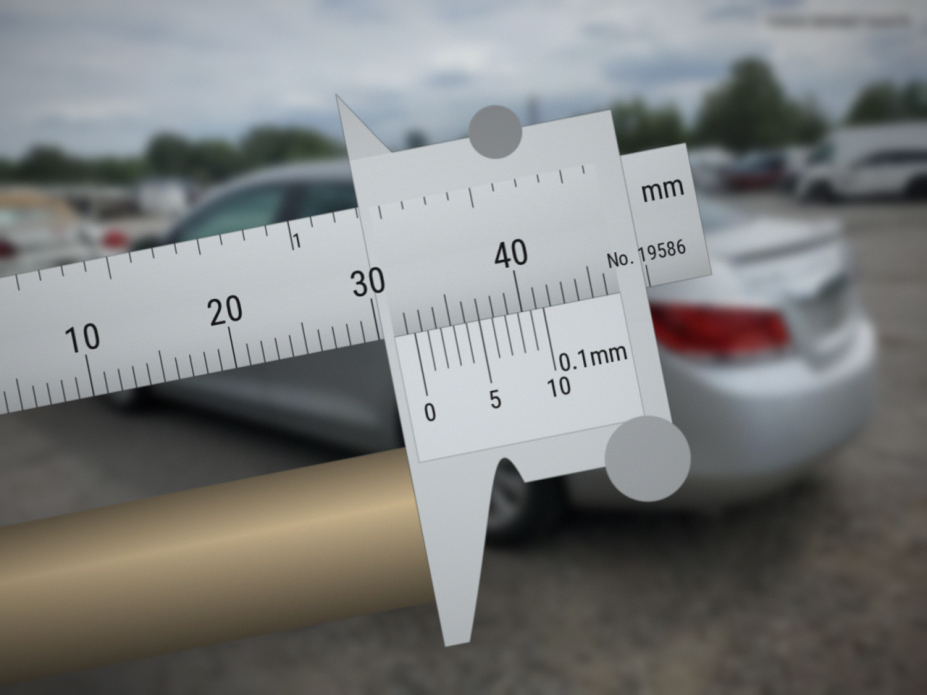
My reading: 32.5,mm
